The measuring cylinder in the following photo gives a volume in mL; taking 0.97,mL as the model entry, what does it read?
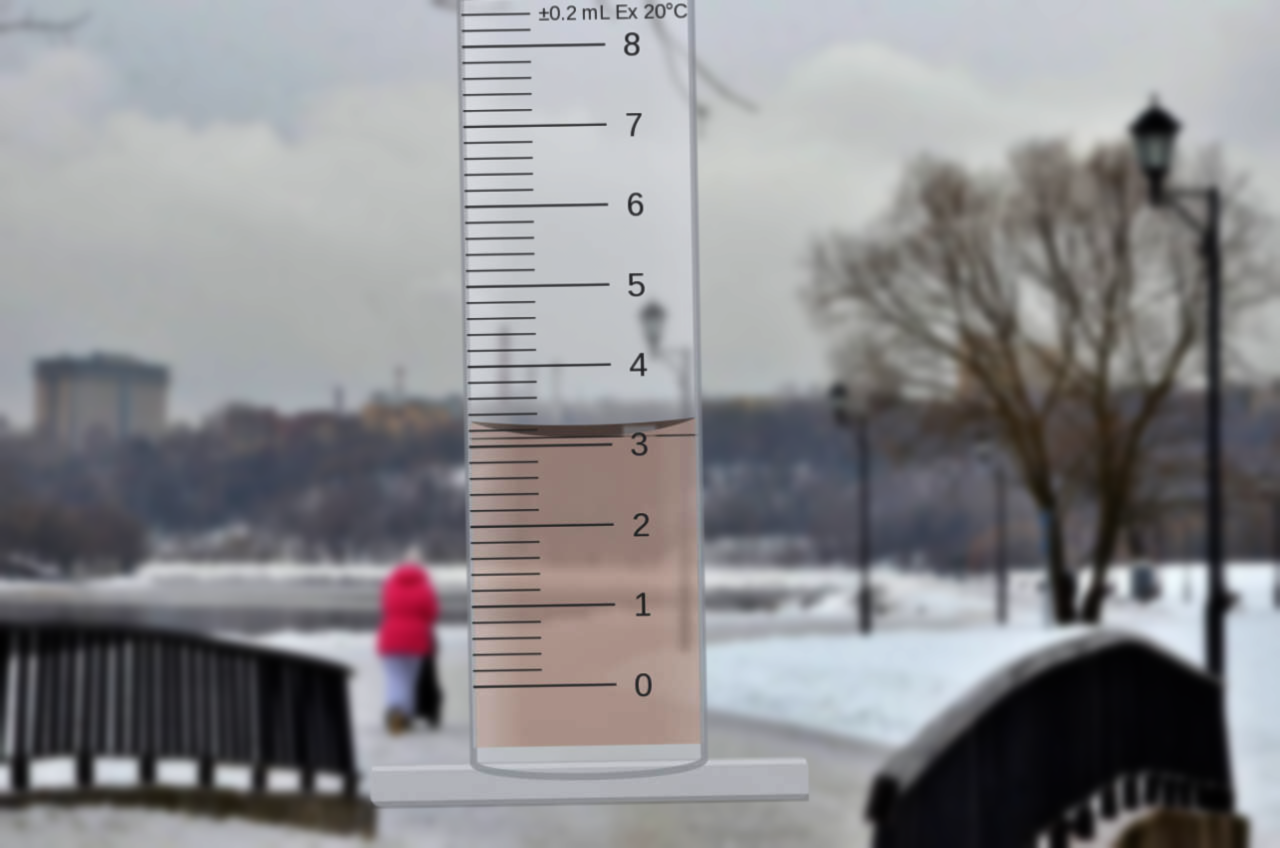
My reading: 3.1,mL
